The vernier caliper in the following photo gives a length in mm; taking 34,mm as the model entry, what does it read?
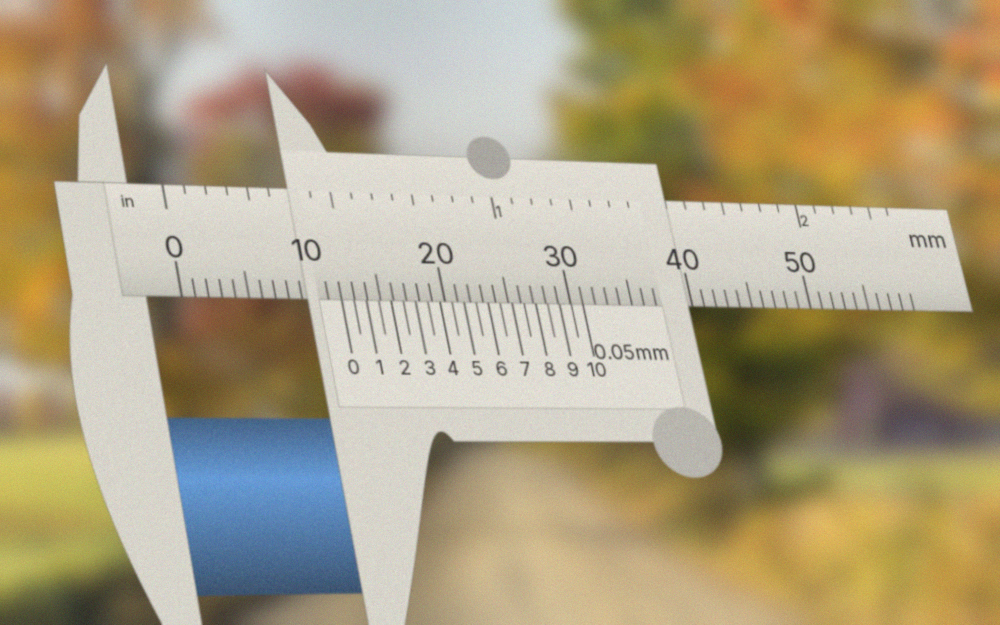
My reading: 12.0,mm
